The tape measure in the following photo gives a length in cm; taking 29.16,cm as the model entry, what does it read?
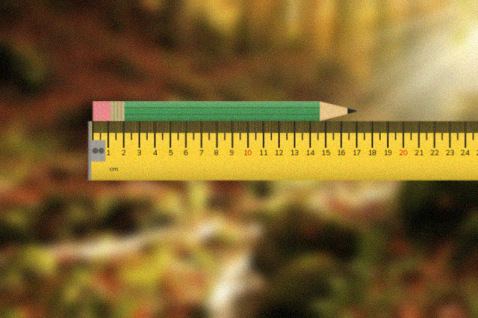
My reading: 17,cm
